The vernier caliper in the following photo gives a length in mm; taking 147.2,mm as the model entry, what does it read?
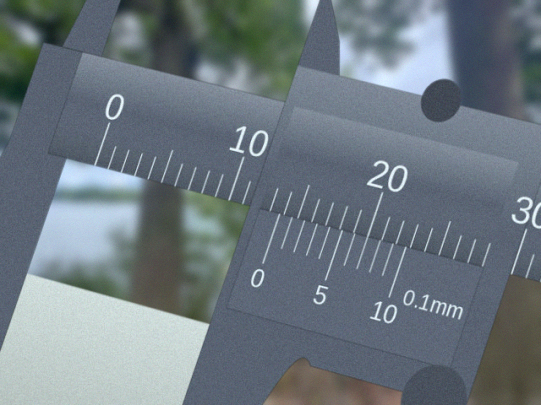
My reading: 13.7,mm
